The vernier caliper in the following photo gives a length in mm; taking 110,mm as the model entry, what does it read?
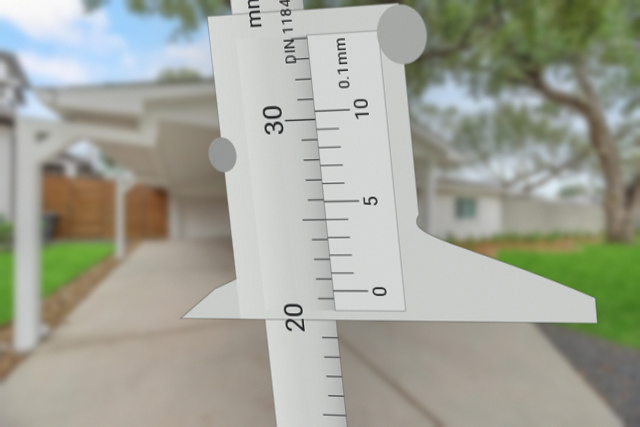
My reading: 21.4,mm
